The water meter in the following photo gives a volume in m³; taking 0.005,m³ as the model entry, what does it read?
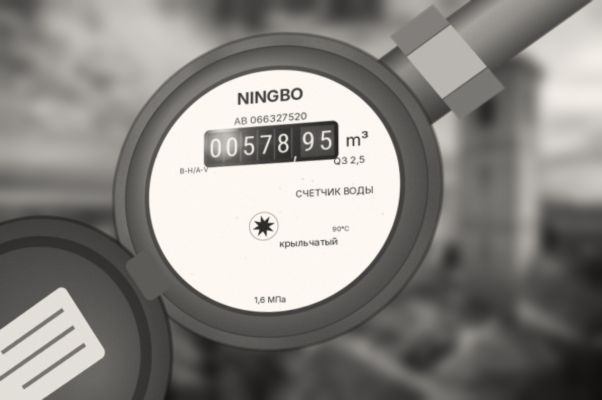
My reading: 578.95,m³
